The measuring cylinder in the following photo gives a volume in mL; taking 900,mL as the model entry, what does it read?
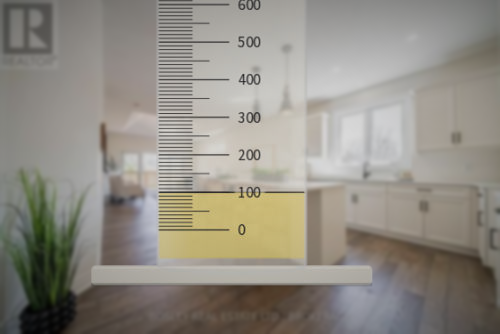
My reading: 100,mL
